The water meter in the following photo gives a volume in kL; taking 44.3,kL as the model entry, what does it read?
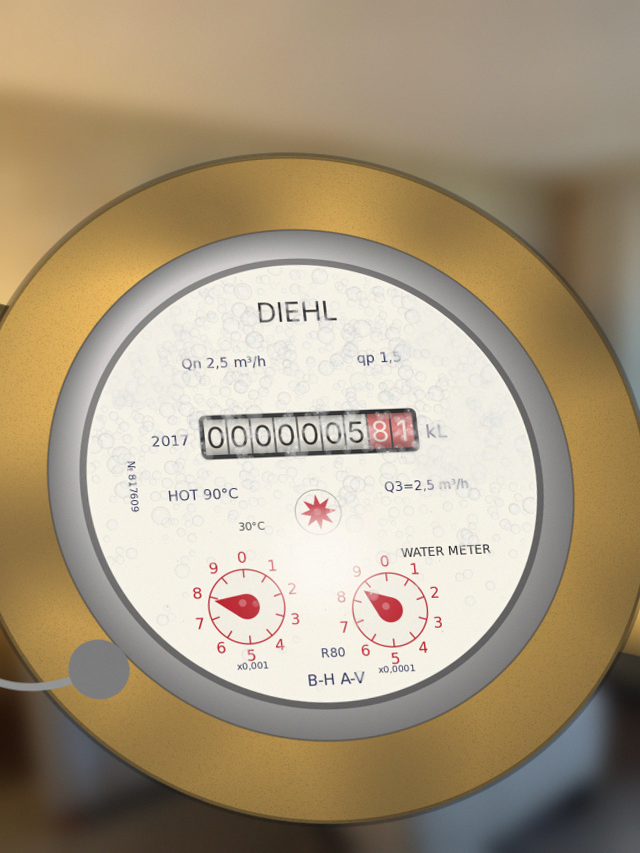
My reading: 5.8178,kL
